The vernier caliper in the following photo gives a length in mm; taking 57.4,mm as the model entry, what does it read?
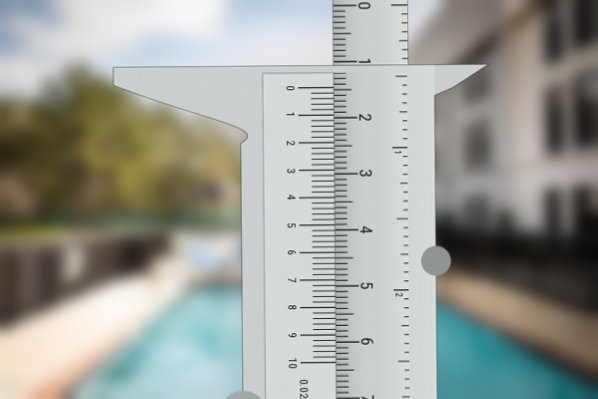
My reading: 14.6,mm
